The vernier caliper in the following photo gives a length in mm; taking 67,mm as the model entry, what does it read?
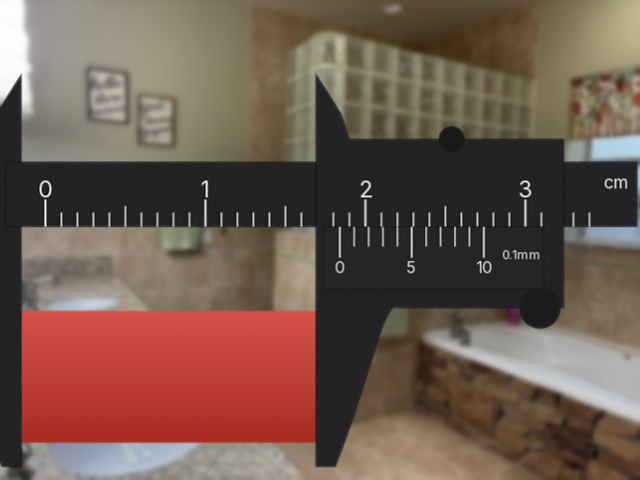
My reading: 18.4,mm
